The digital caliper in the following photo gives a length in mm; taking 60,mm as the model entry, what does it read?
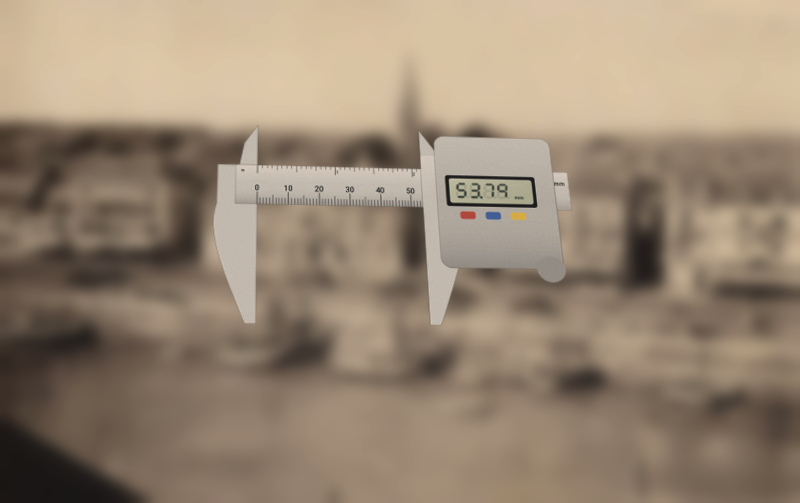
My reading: 53.79,mm
